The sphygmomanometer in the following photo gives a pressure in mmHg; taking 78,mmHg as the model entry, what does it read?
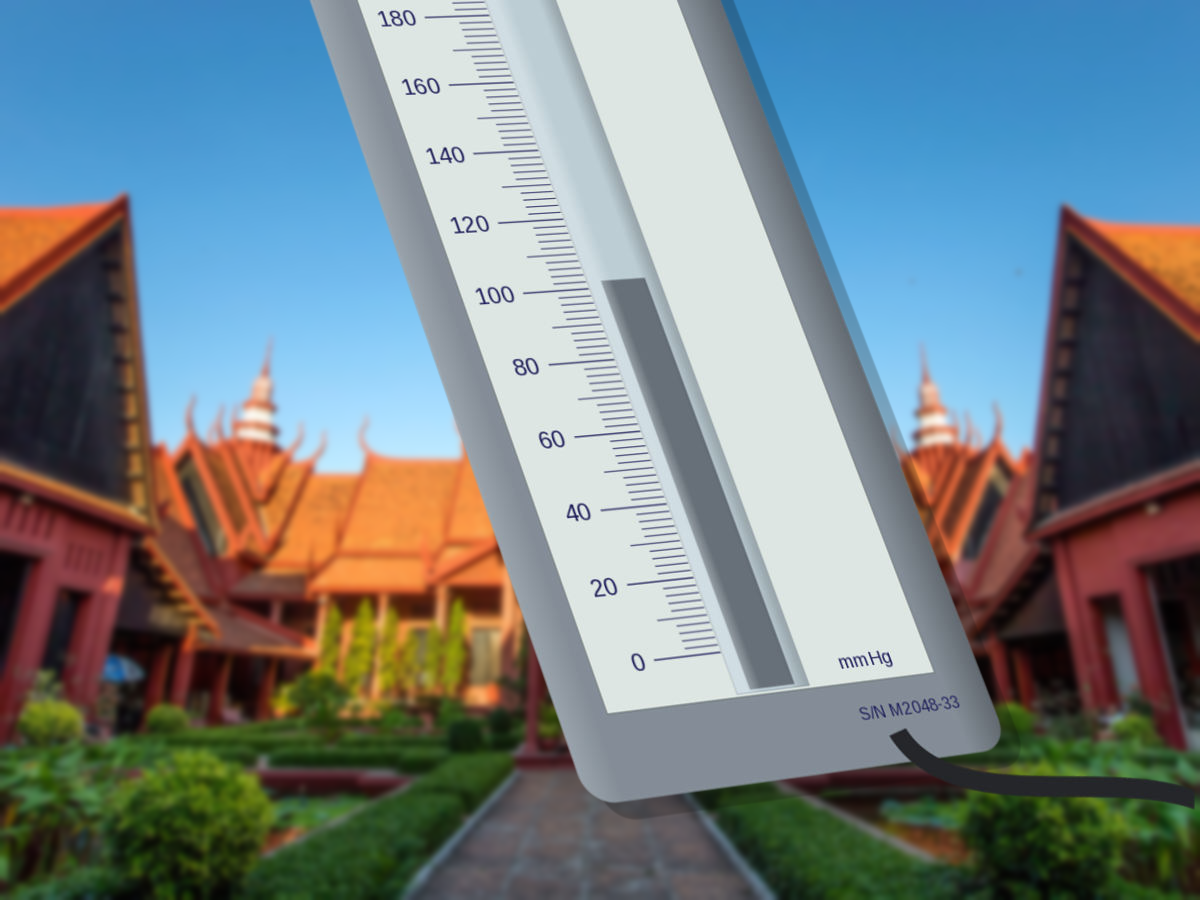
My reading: 102,mmHg
